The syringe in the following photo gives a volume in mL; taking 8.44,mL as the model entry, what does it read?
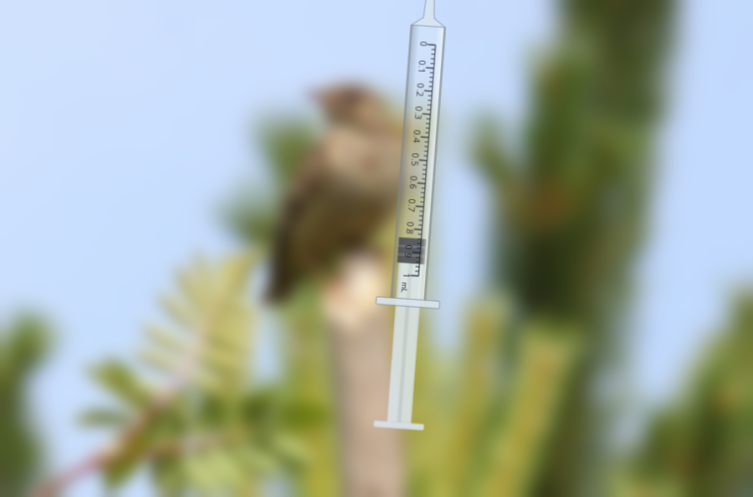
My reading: 0.84,mL
